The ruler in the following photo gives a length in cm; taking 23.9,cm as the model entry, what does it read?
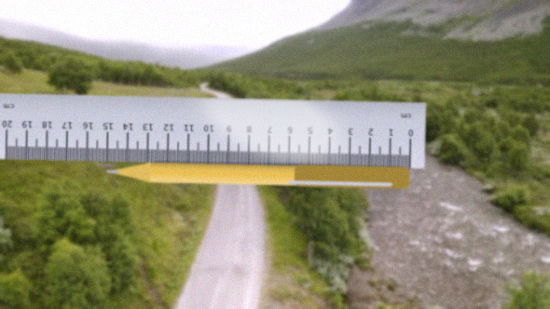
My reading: 15,cm
